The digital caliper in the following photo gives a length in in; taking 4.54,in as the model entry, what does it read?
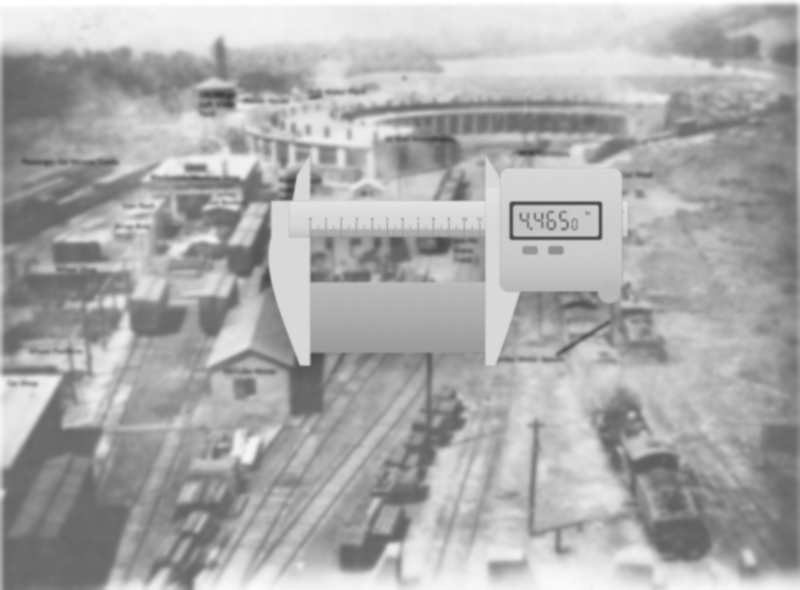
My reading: 4.4650,in
